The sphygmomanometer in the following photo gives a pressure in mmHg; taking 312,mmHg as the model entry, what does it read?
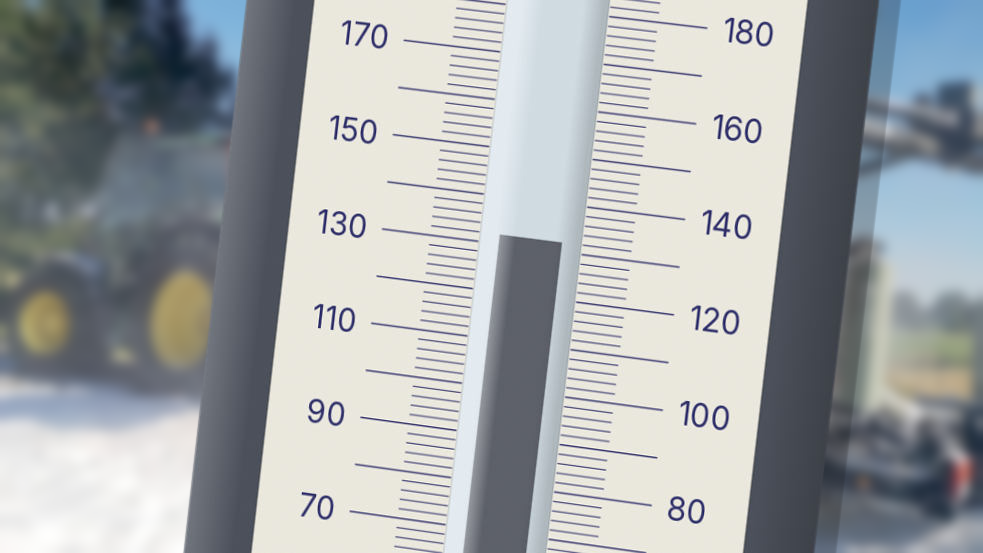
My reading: 132,mmHg
